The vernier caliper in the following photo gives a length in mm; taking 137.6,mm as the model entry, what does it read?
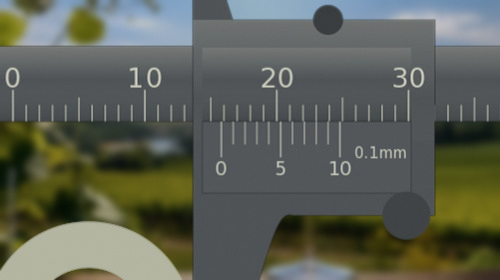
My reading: 15.8,mm
